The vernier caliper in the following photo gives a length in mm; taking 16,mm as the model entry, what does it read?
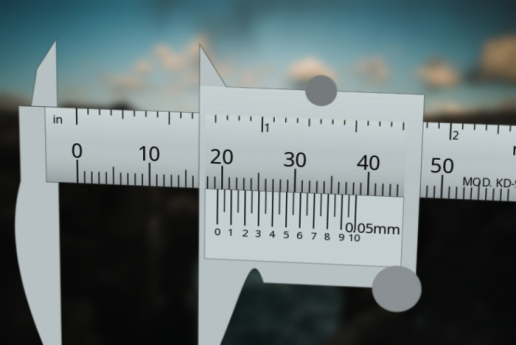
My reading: 19.4,mm
